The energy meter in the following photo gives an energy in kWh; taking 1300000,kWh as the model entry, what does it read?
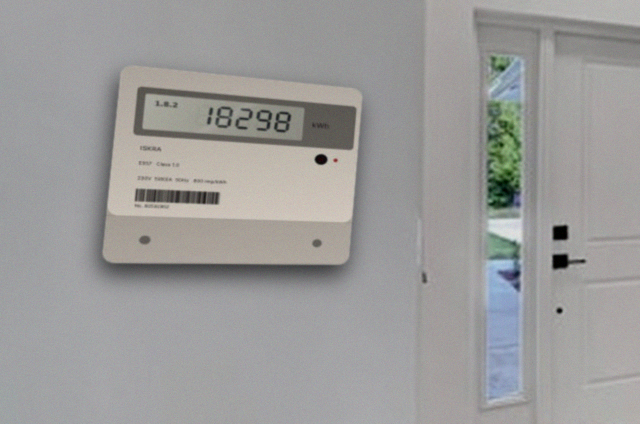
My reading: 18298,kWh
